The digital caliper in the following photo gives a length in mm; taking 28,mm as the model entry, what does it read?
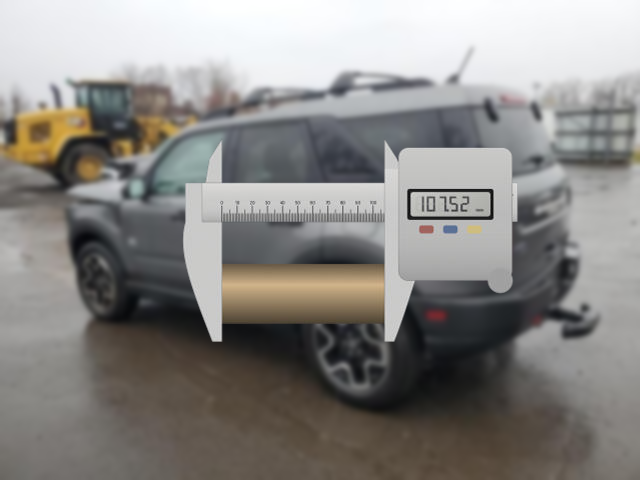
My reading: 107.52,mm
